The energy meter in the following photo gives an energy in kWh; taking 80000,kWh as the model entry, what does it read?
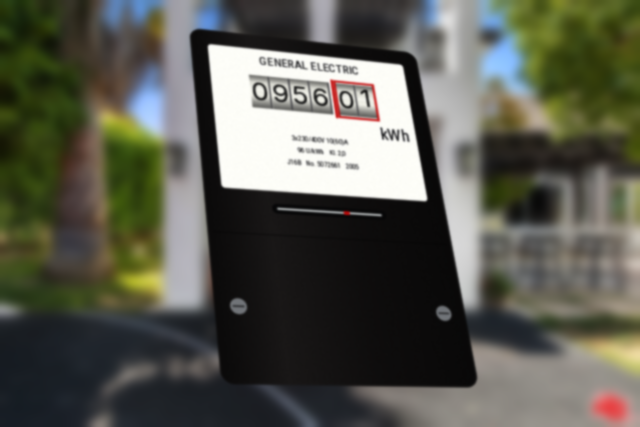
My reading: 956.01,kWh
